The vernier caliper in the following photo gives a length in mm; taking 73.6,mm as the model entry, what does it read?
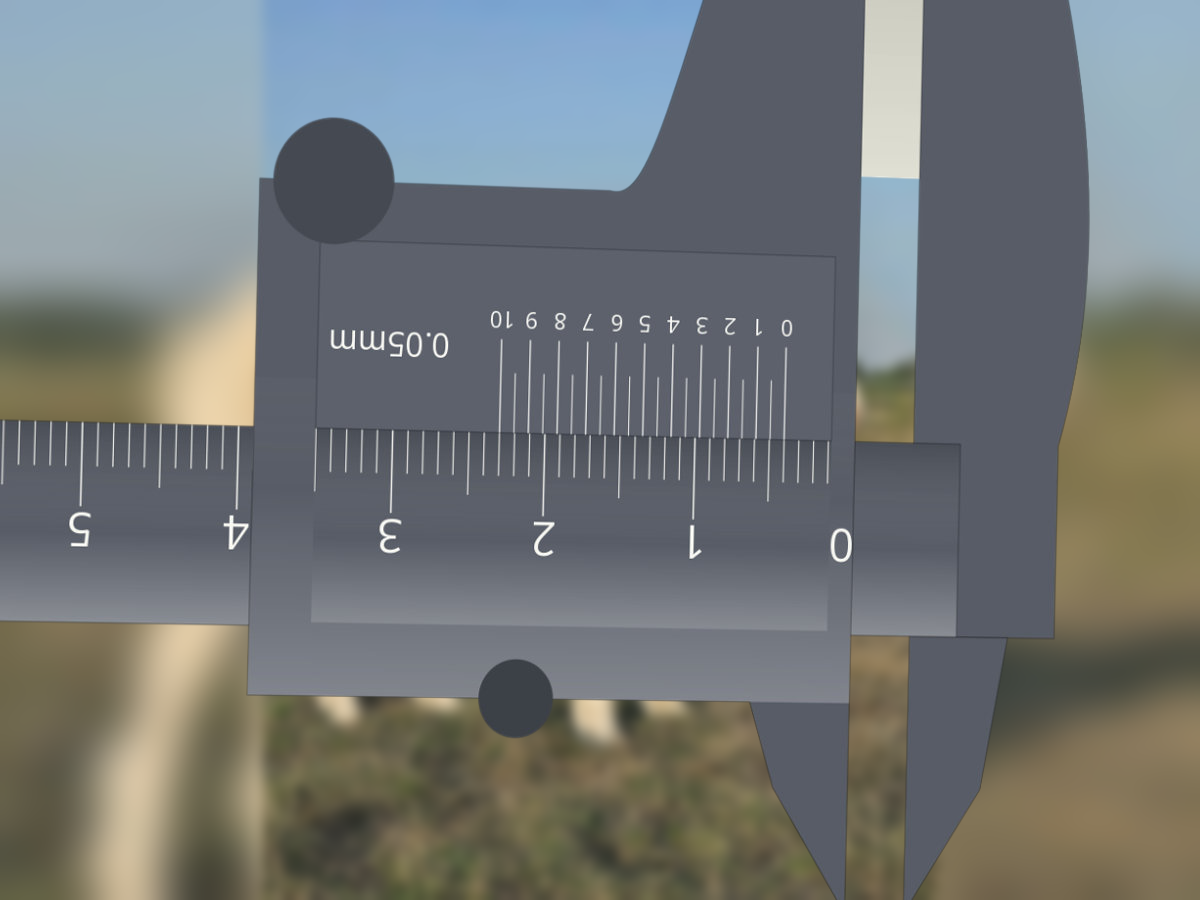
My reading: 4.0,mm
